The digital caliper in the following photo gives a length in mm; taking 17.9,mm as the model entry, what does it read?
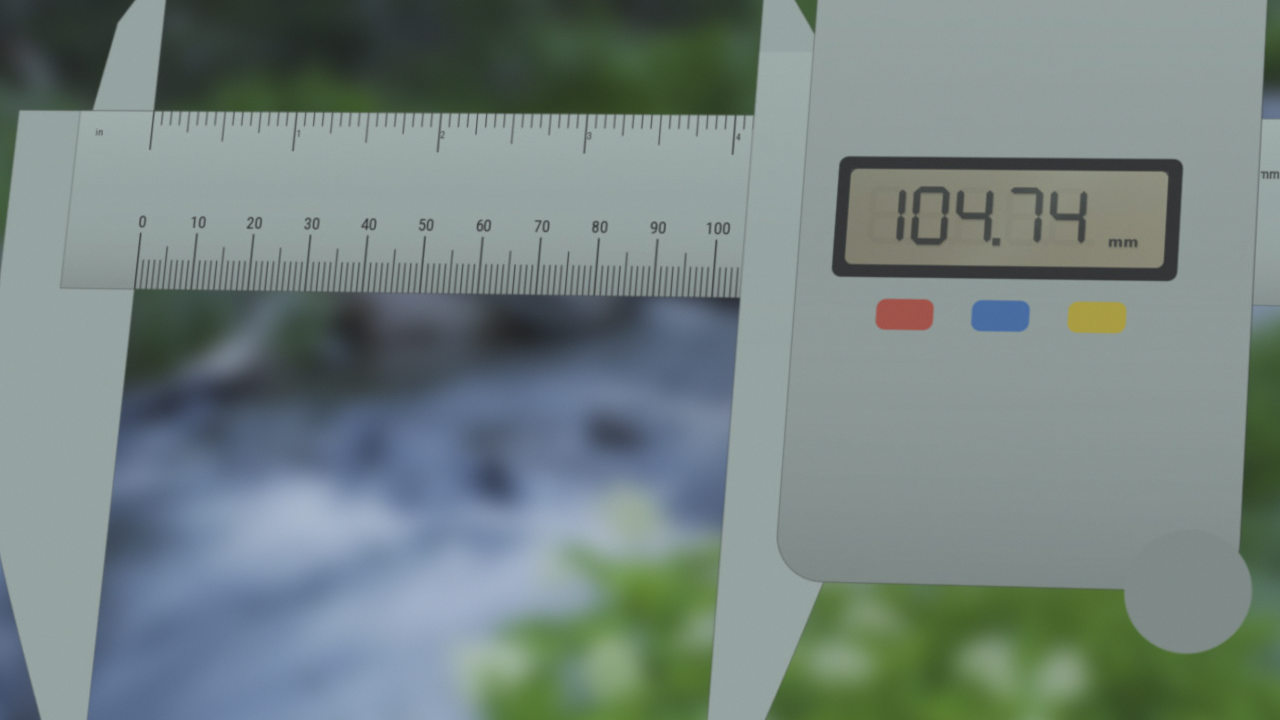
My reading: 104.74,mm
